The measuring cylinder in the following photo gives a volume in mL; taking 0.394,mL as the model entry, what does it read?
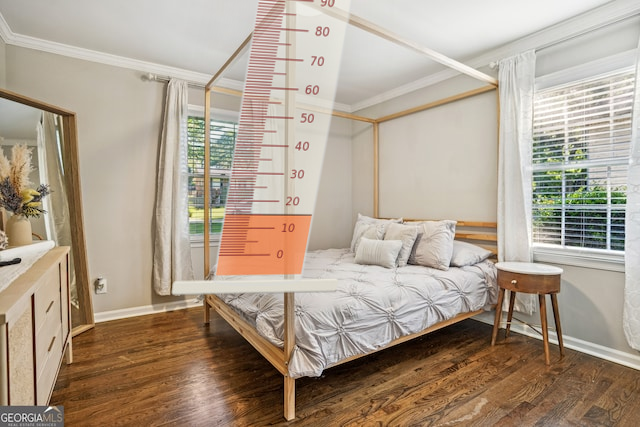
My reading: 15,mL
